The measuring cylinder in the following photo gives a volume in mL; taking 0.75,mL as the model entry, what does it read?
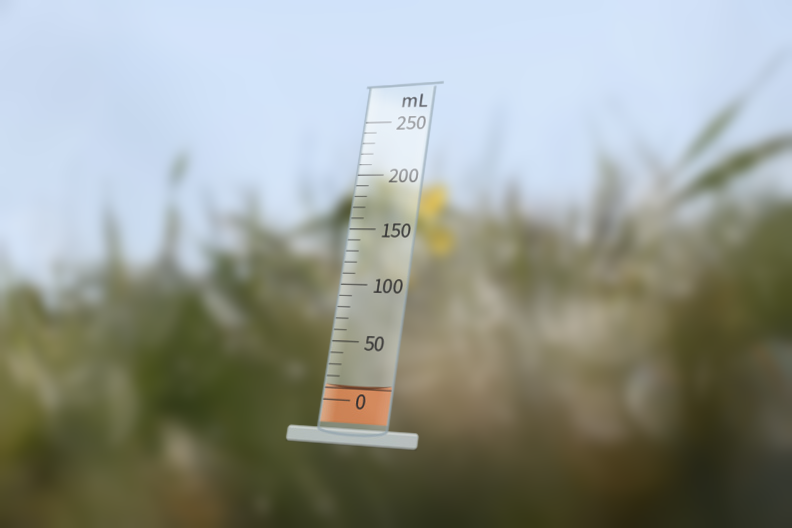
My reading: 10,mL
